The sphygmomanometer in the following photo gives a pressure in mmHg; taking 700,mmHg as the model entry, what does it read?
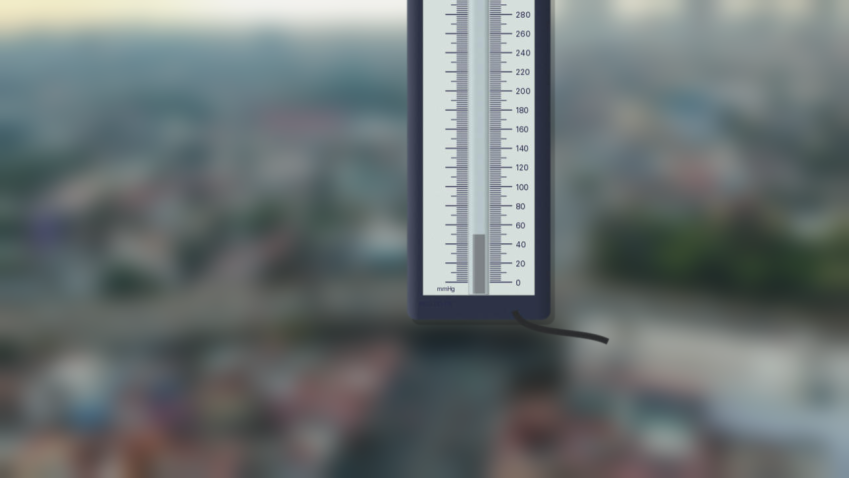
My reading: 50,mmHg
